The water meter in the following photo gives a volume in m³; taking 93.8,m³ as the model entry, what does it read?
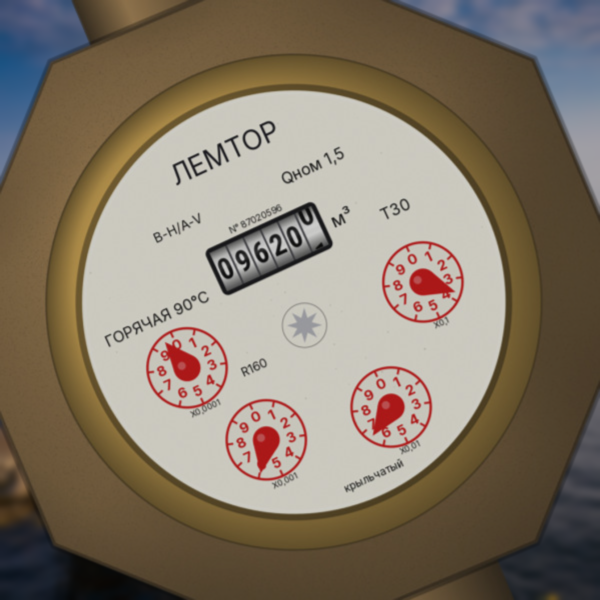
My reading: 96200.3659,m³
